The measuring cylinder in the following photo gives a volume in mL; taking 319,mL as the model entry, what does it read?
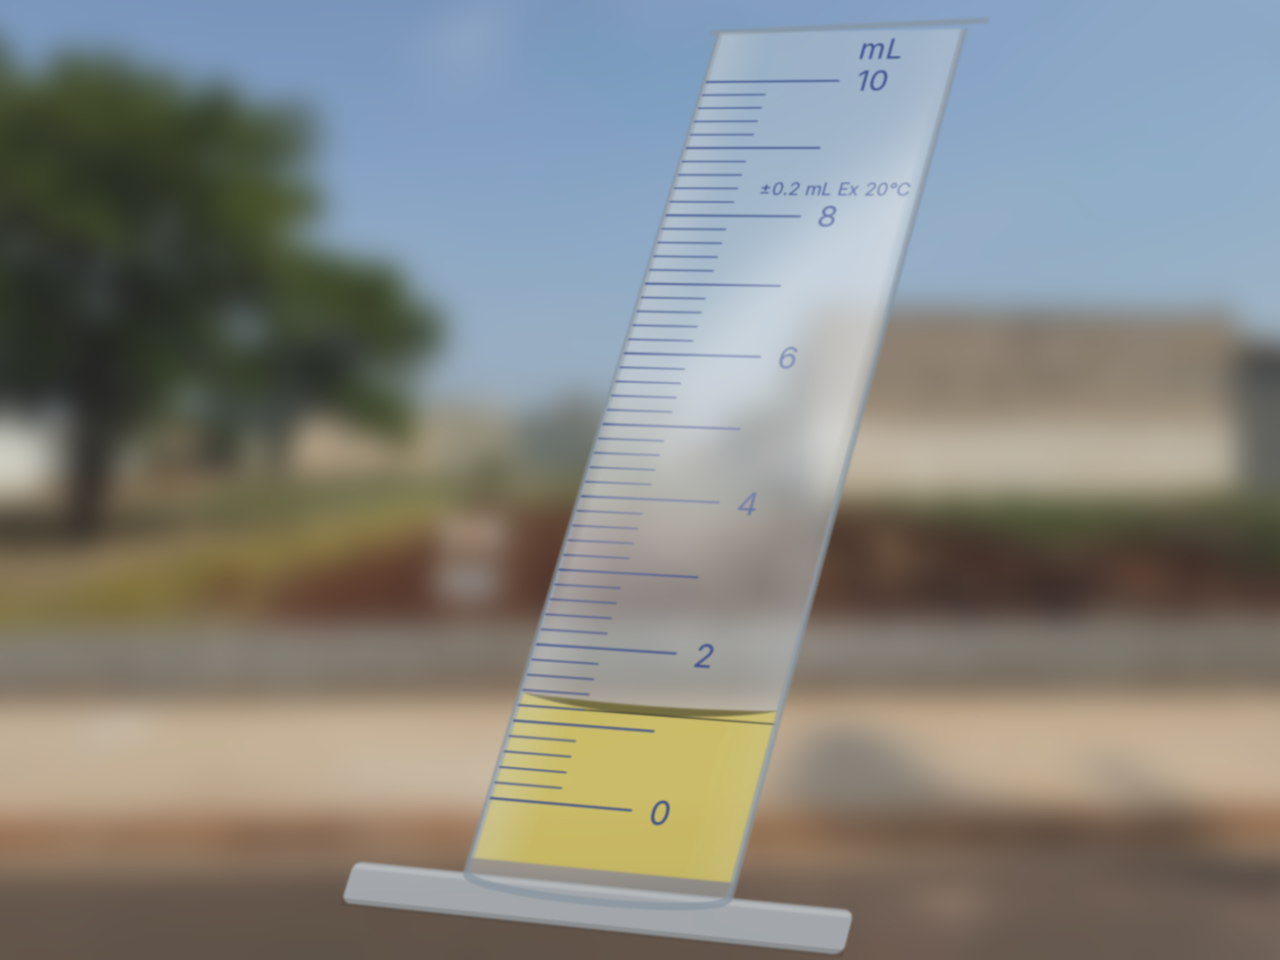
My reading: 1.2,mL
